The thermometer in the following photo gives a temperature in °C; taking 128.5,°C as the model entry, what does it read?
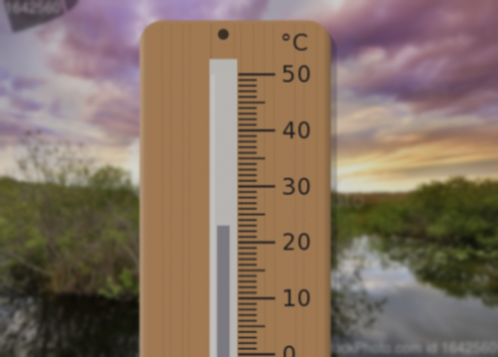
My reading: 23,°C
